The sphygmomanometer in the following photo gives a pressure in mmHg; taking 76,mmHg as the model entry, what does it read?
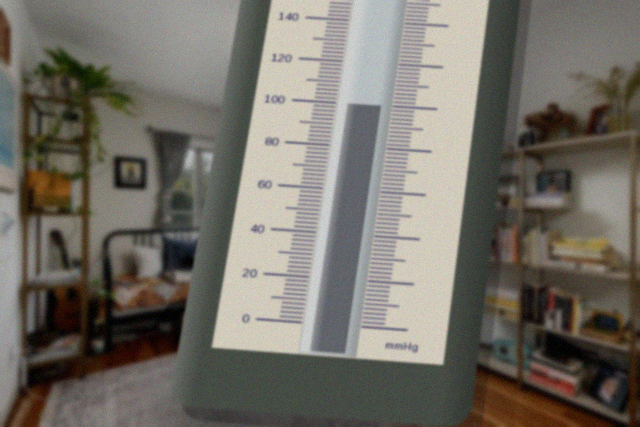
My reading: 100,mmHg
